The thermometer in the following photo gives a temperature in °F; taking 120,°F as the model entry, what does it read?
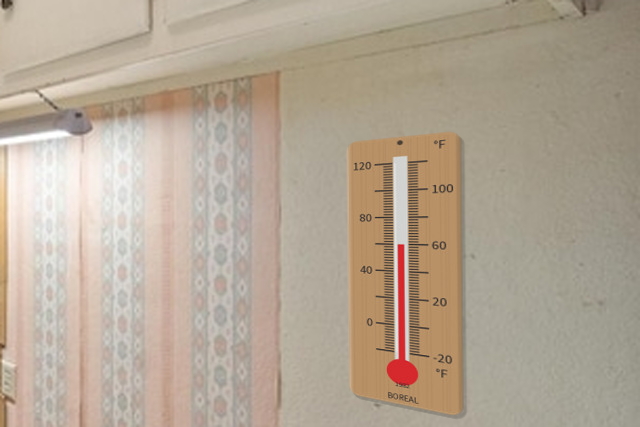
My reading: 60,°F
